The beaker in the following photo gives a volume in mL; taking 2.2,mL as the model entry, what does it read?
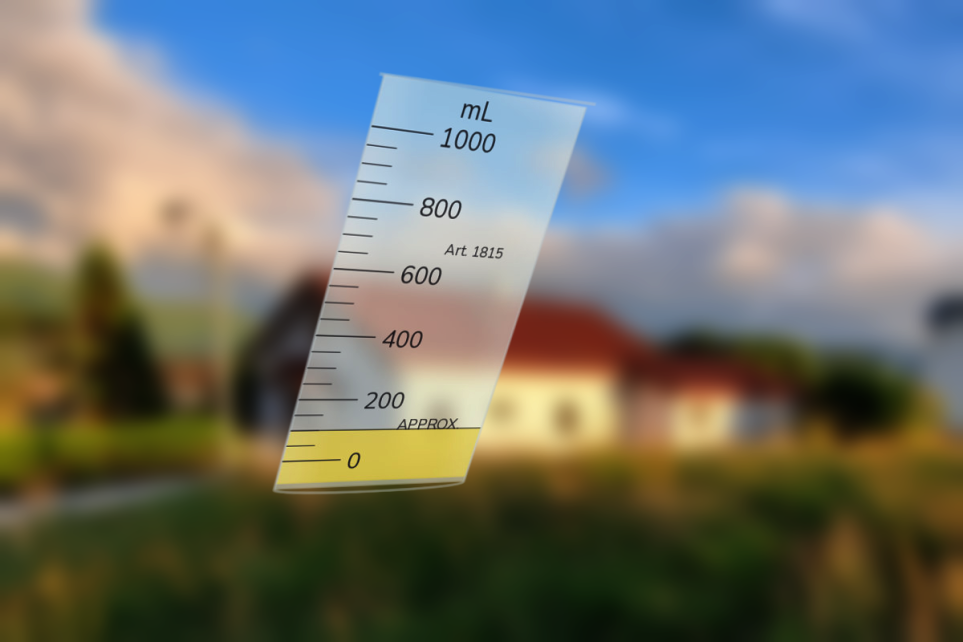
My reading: 100,mL
